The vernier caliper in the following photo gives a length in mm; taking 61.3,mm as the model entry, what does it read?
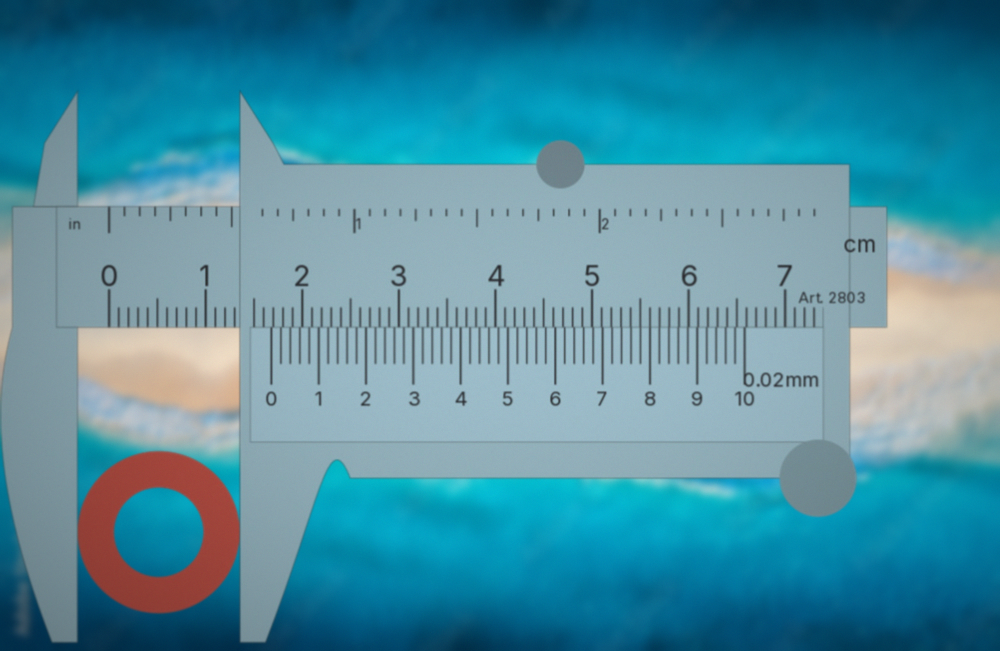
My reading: 16.8,mm
